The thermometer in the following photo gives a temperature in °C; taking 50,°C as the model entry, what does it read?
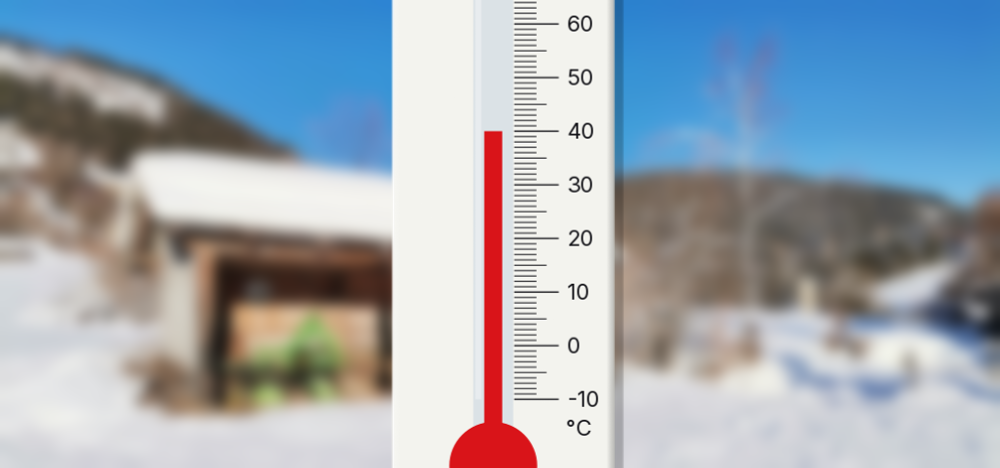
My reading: 40,°C
